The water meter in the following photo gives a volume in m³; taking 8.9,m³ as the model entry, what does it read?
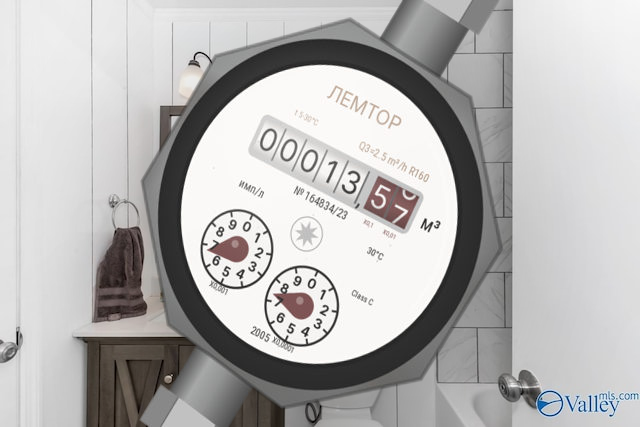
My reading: 13.5667,m³
